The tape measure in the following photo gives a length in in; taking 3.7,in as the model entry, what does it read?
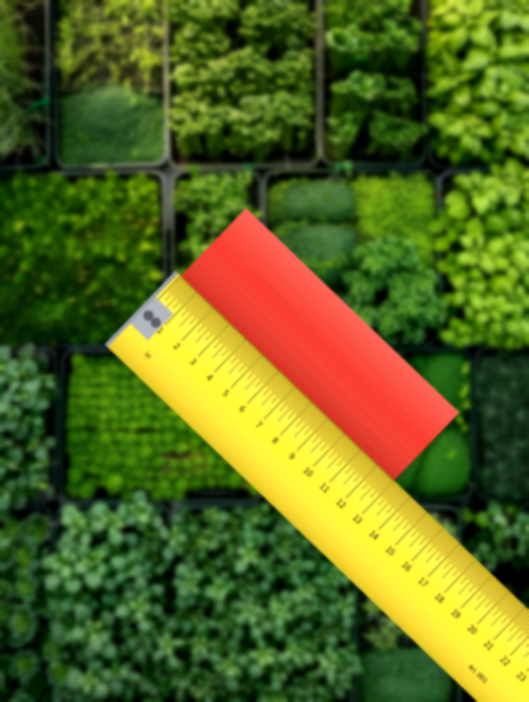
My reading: 13,in
